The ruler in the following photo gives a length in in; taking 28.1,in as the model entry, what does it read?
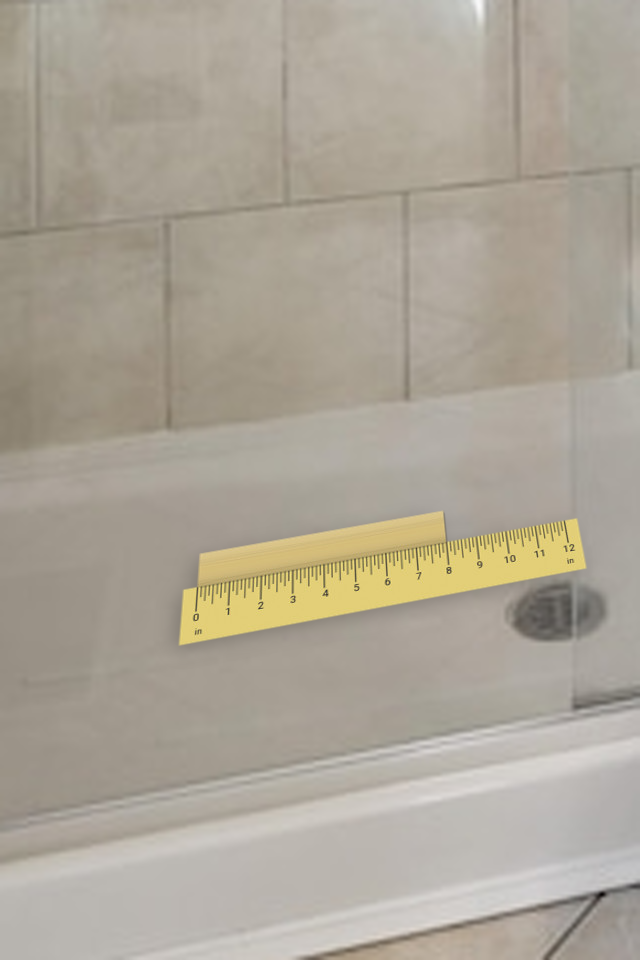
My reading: 8,in
